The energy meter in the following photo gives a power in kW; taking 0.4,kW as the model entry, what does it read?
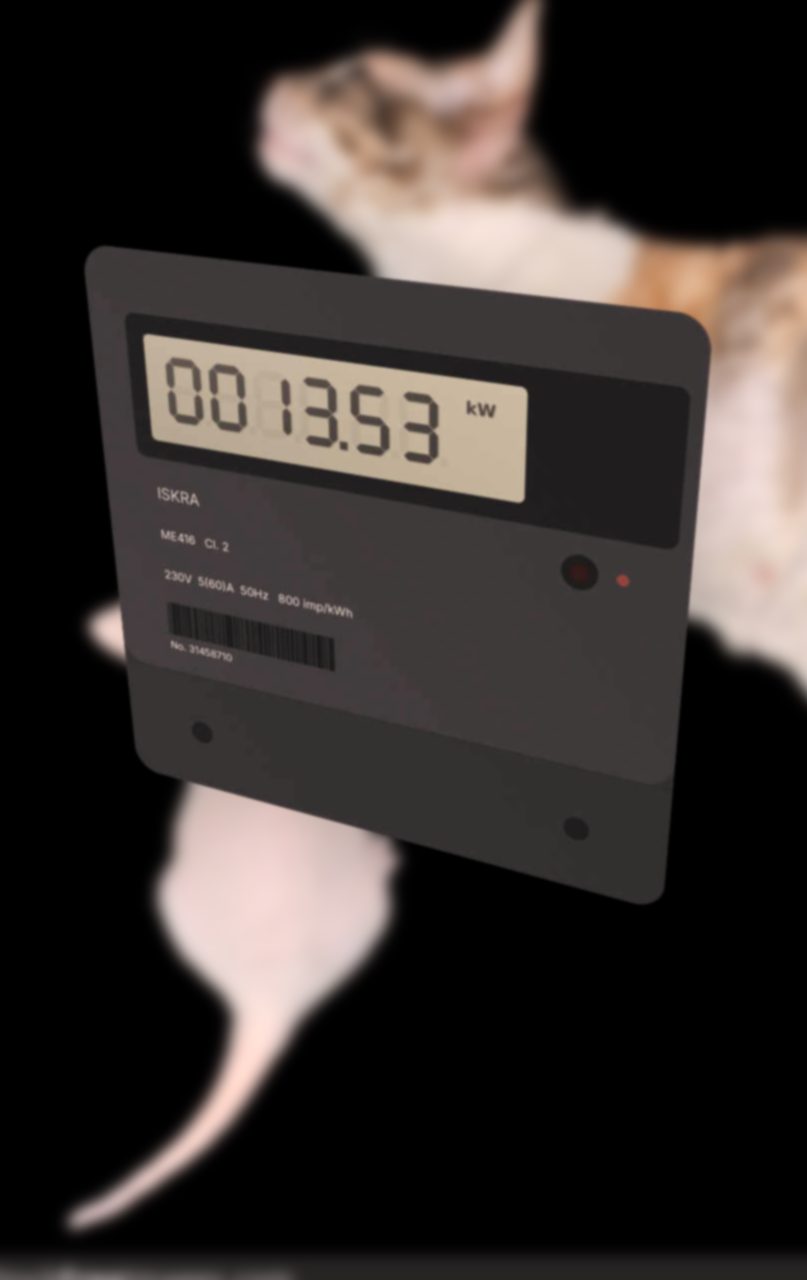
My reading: 13.53,kW
